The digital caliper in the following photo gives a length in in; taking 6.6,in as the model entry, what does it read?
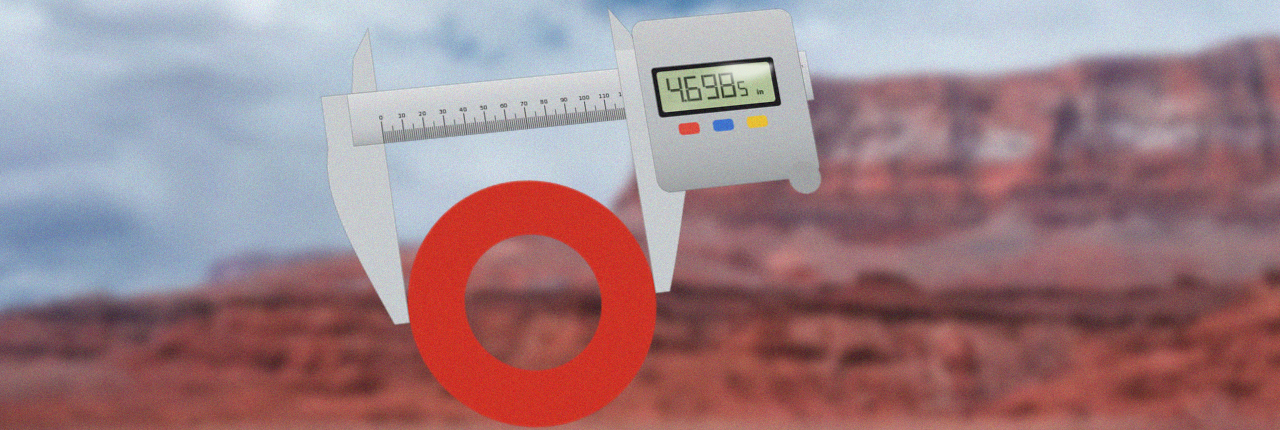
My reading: 4.6985,in
